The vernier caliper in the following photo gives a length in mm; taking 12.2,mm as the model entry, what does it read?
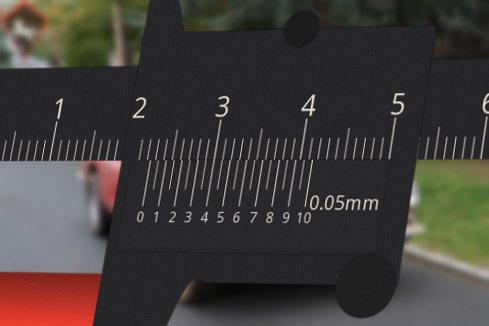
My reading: 22.4,mm
